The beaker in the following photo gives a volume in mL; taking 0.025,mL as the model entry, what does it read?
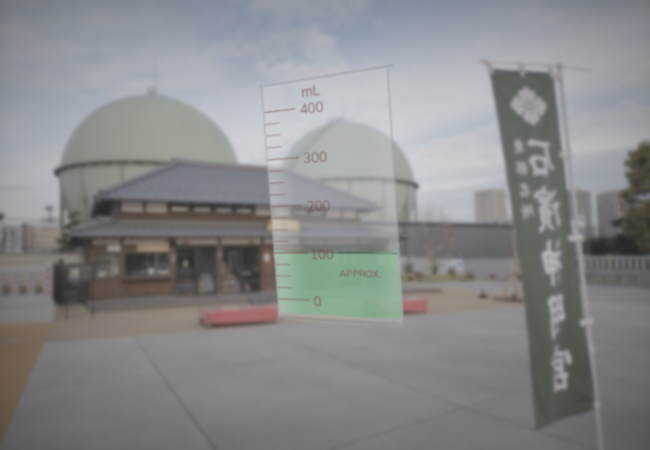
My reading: 100,mL
